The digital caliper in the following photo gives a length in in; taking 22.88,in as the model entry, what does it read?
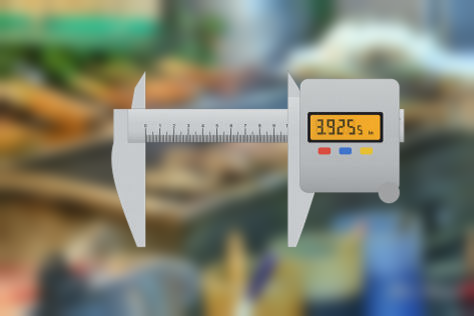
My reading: 3.9255,in
